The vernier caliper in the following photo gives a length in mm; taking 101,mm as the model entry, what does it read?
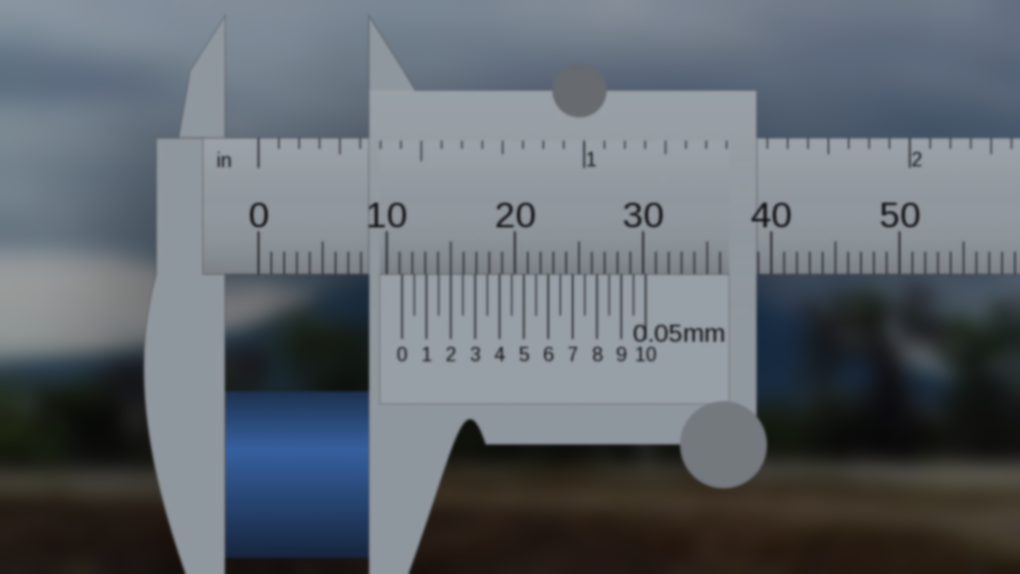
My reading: 11.2,mm
